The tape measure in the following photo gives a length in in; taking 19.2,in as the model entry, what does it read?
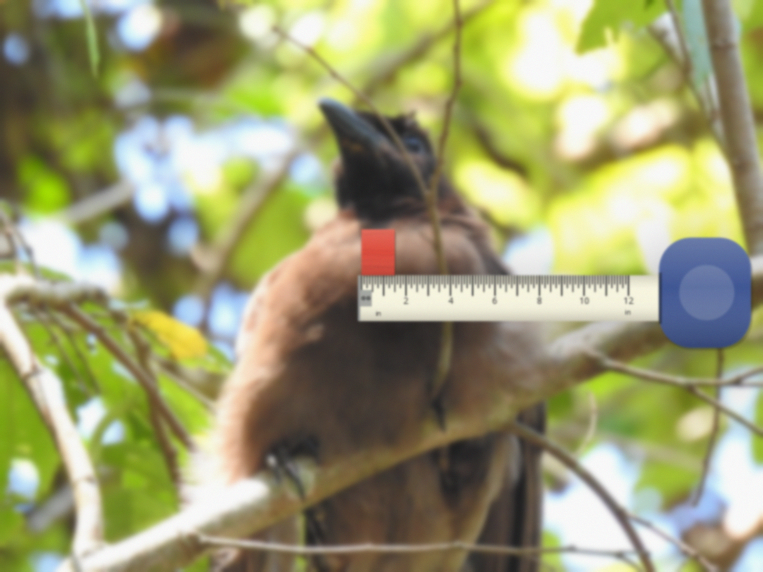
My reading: 1.5,in
